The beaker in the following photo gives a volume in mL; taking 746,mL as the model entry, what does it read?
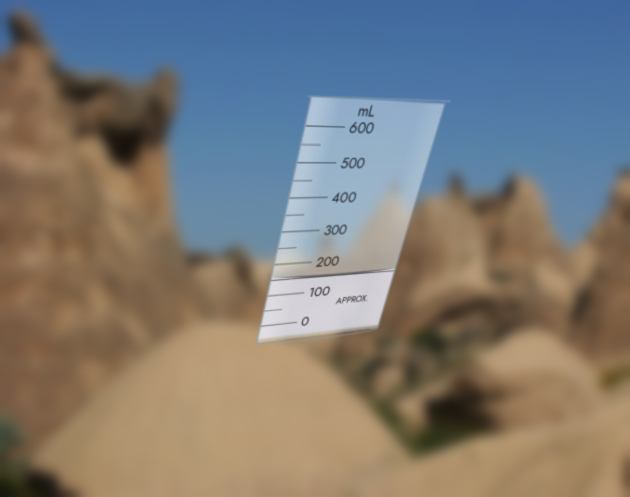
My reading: 150,mL
